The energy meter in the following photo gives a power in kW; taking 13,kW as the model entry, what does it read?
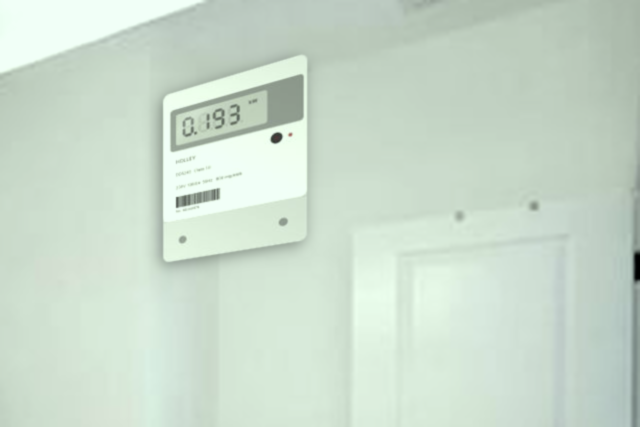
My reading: 0.193,kW
